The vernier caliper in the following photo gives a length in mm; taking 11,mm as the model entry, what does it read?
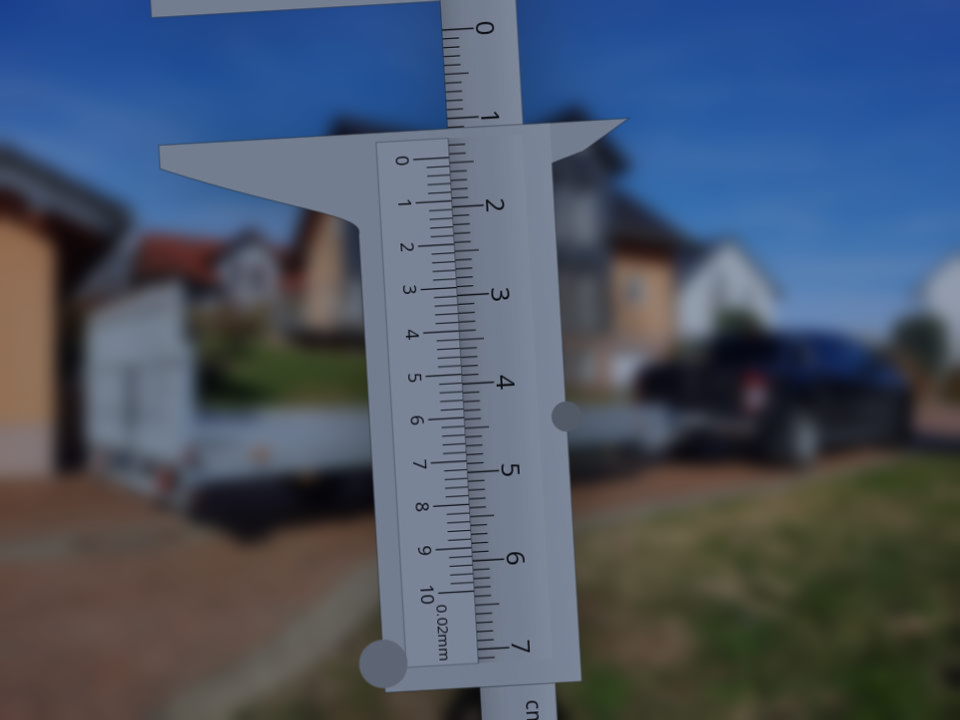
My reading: 14.4,mm
